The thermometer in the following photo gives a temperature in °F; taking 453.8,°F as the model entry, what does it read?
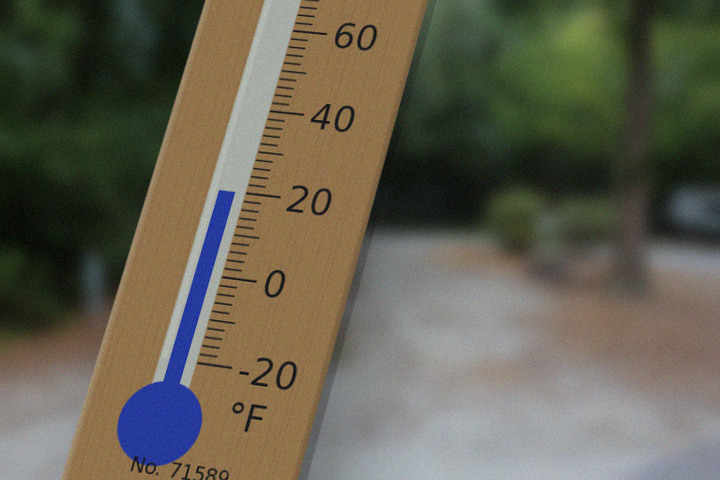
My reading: 20,°F
